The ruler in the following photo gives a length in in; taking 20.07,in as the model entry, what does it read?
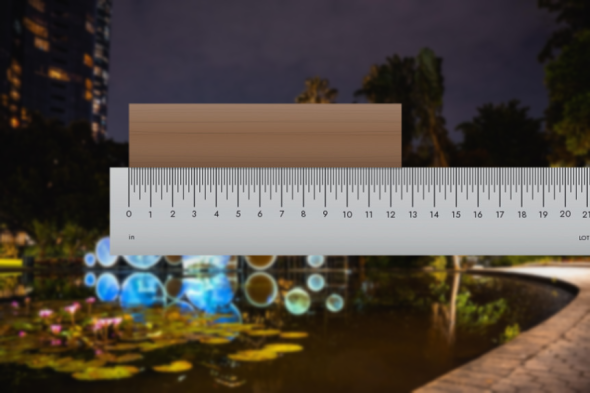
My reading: 12.5,in
